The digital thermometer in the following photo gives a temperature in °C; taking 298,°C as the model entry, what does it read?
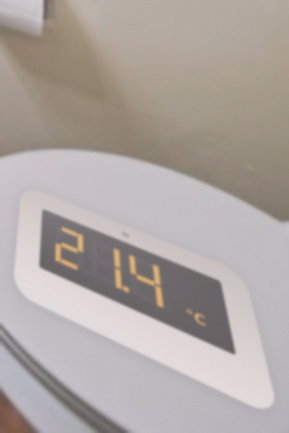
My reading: 21.4,°C
